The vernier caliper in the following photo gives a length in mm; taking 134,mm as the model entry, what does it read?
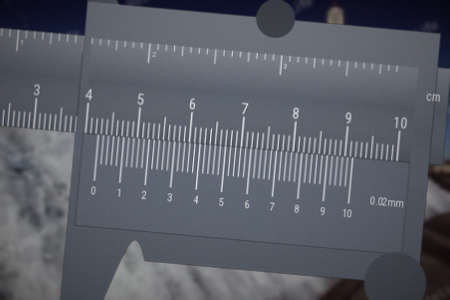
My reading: 42.5,mm
